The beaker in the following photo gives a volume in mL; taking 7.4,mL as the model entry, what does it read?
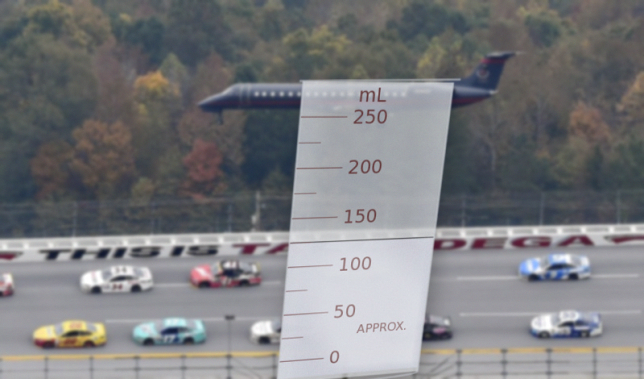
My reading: 125,mL
